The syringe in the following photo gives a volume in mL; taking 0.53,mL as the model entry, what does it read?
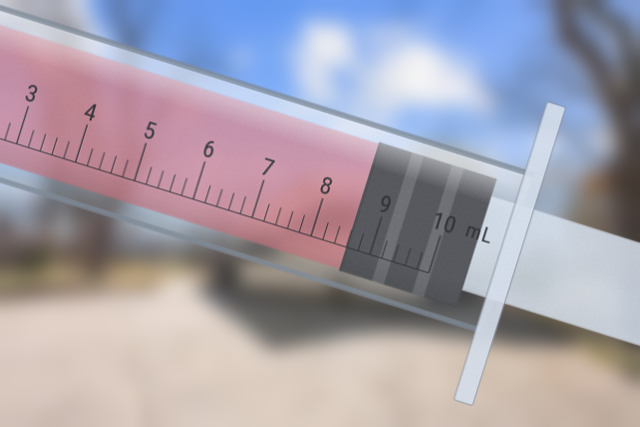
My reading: 8.6,mL
